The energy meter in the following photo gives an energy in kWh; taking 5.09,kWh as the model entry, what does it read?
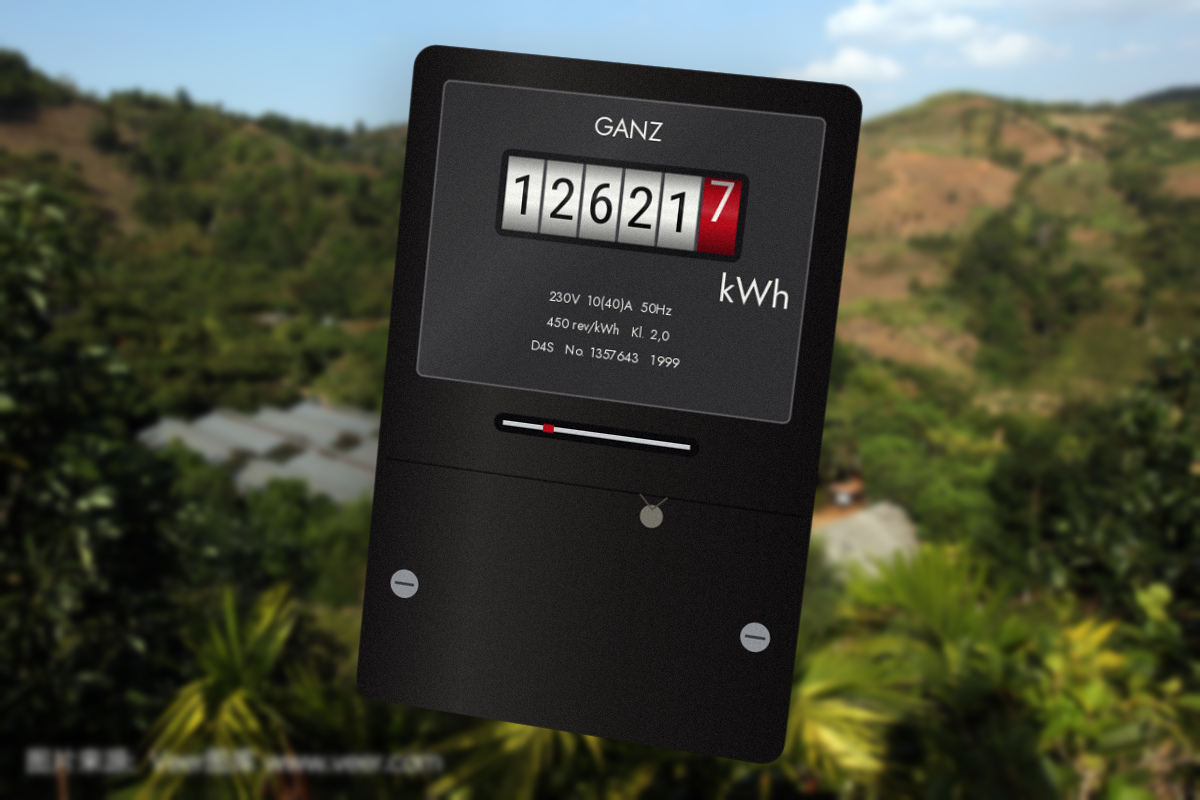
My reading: 12621.7,kWh
